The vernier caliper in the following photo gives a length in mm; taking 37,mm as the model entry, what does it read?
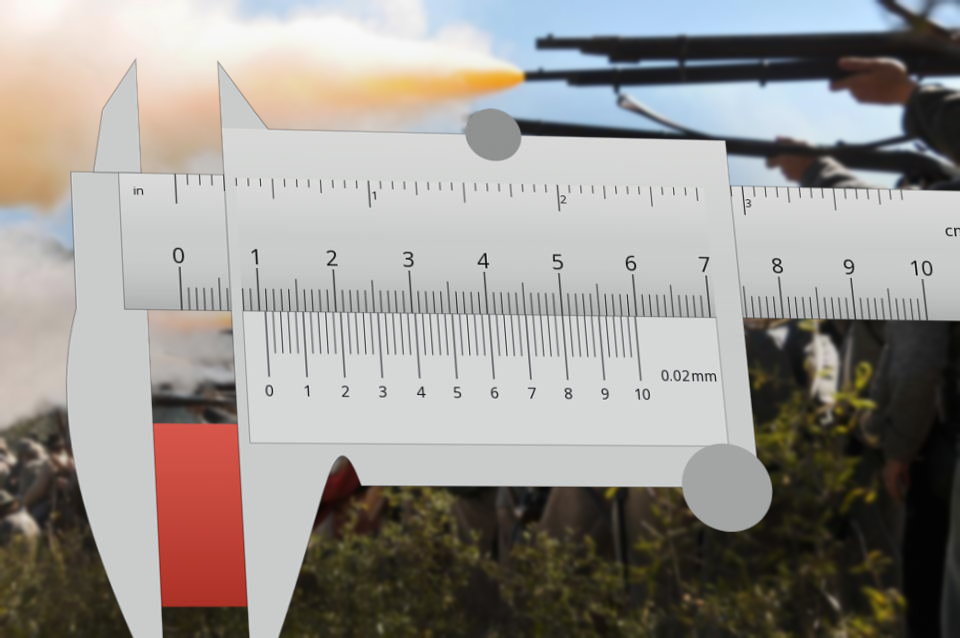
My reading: 10.8,mm
